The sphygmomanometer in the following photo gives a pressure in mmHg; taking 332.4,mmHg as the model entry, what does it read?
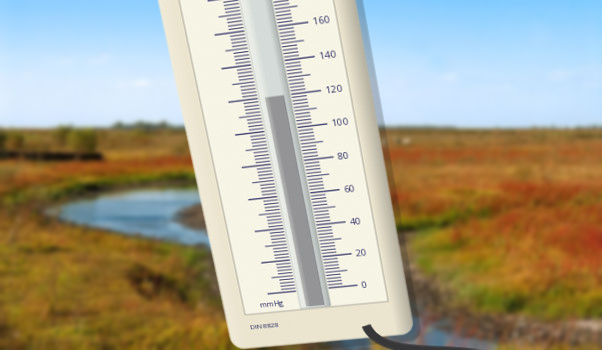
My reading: 120,mmHg
